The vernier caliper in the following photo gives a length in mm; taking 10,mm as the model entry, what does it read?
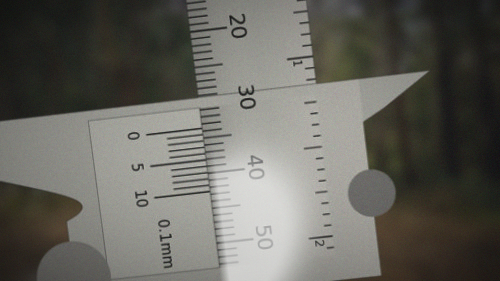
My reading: 33.6,mm
